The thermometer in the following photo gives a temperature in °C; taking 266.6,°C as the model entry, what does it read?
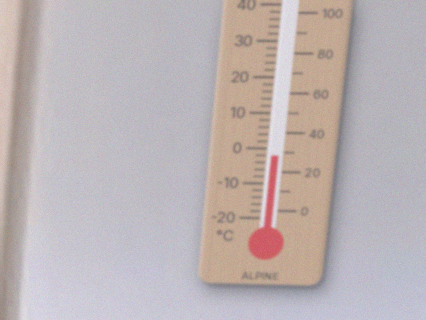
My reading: -2,°C
